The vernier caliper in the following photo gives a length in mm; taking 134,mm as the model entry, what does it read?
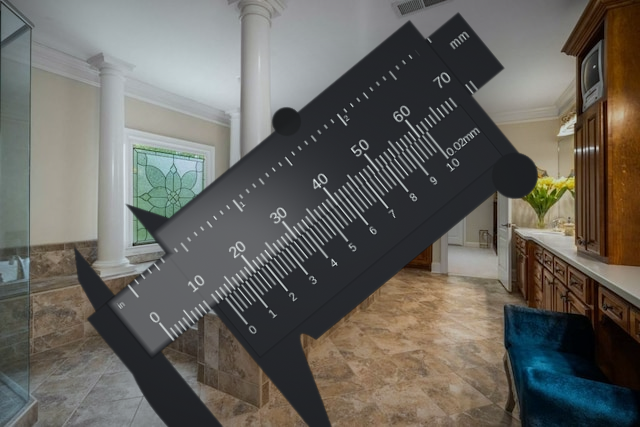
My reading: 12.6,mm
